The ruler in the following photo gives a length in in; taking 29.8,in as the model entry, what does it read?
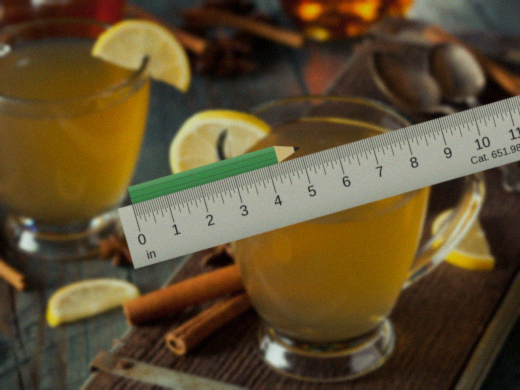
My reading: 5,in
